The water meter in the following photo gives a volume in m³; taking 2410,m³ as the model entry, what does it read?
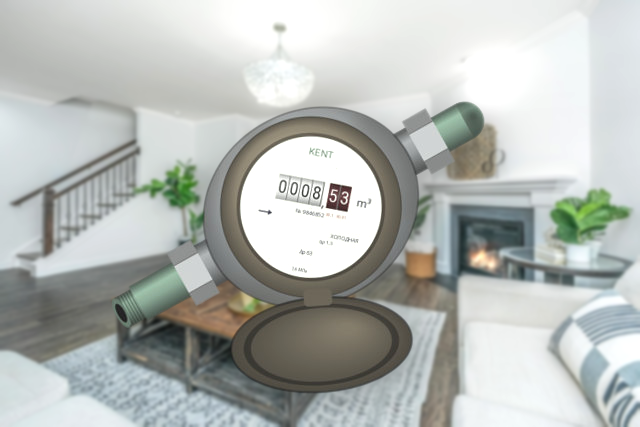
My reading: 8.53,m³
